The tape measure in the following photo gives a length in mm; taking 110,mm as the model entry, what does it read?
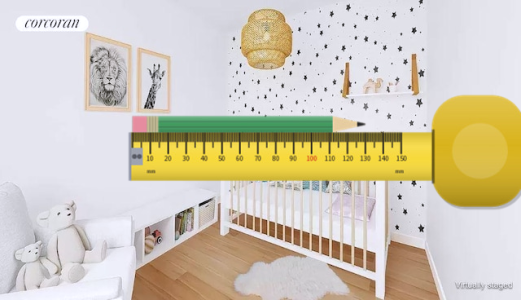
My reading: 130,mm
